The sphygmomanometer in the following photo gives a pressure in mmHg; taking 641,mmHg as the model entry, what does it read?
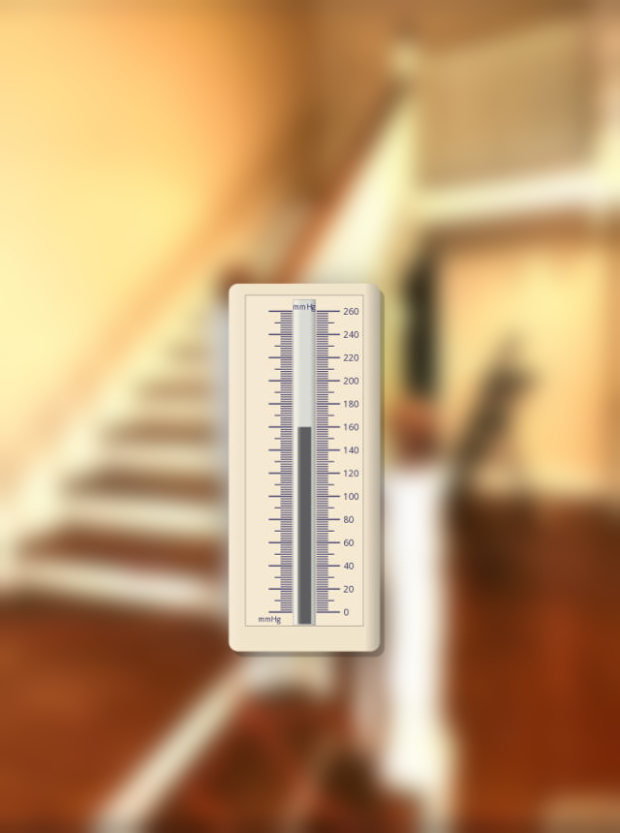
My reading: 160,mmHg
